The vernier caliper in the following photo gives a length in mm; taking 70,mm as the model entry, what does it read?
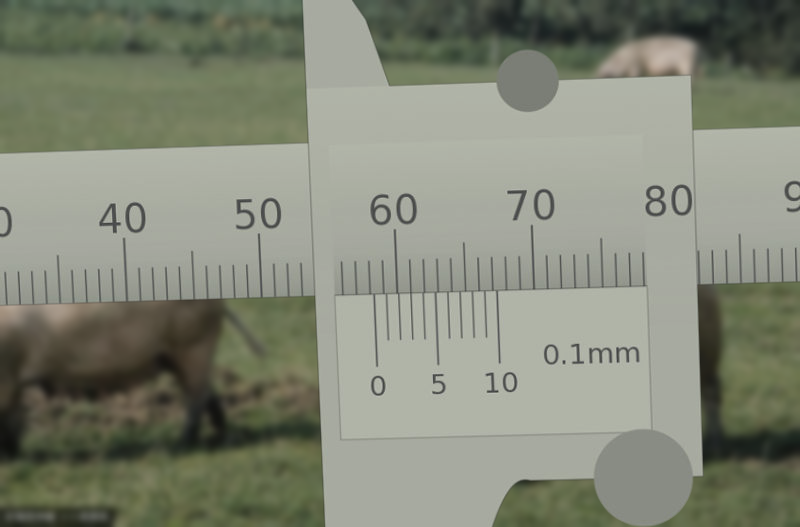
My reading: 58.3,mm
